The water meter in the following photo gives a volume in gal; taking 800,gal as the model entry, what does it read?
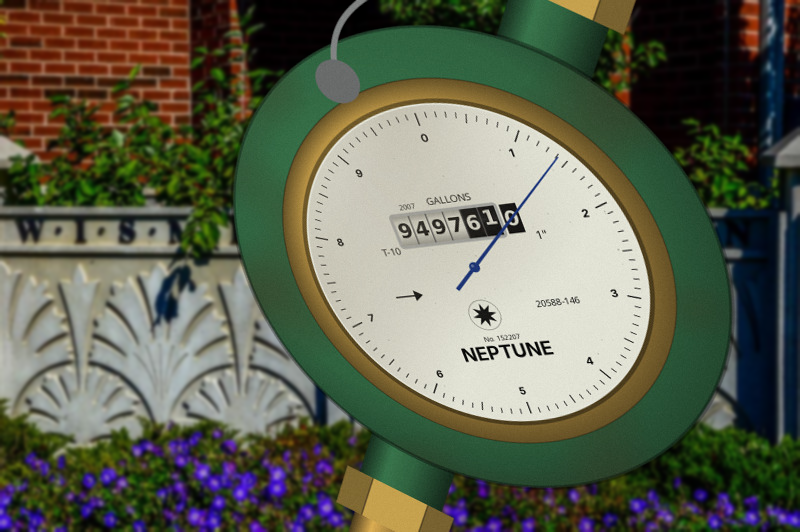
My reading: 9497611.4,gal
